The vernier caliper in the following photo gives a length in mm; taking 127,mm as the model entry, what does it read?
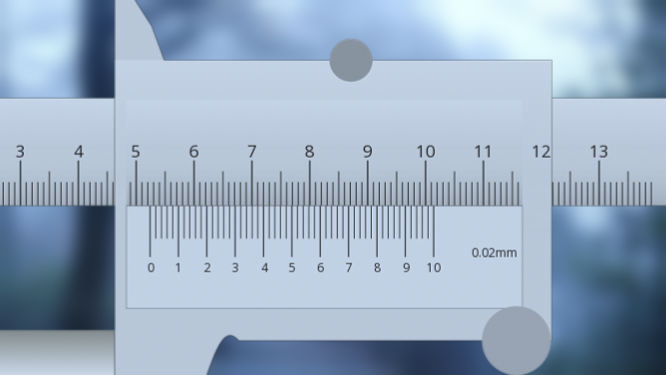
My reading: 52.4,mm
